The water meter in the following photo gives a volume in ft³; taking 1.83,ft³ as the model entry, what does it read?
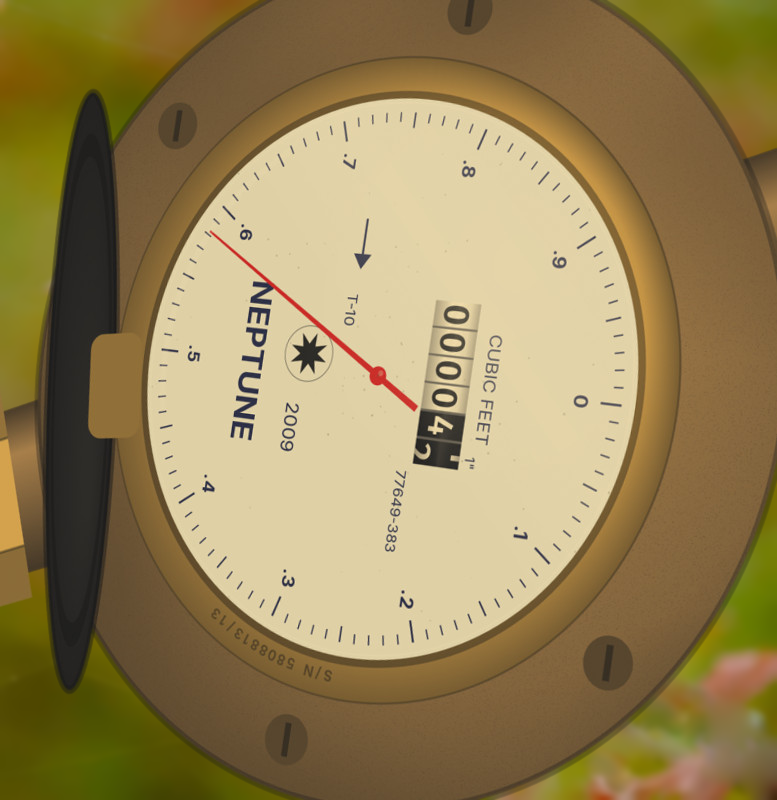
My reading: 41.58,ft³
